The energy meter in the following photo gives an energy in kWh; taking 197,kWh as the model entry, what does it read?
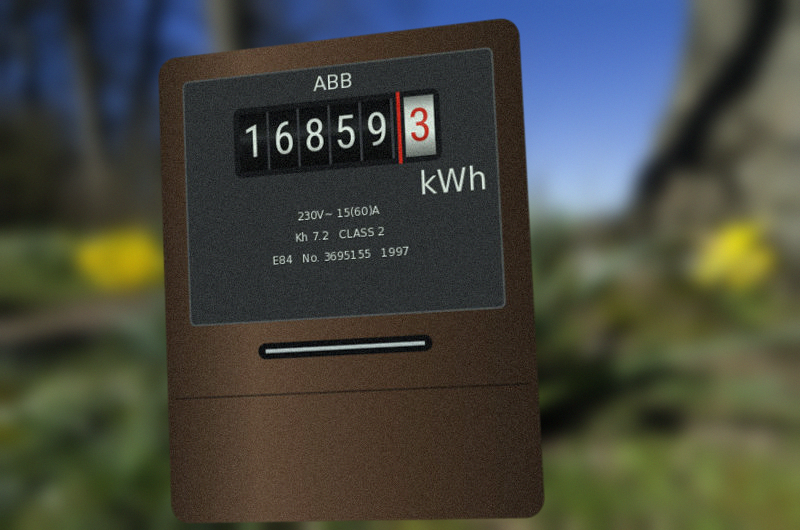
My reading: 16859.3,kWh
